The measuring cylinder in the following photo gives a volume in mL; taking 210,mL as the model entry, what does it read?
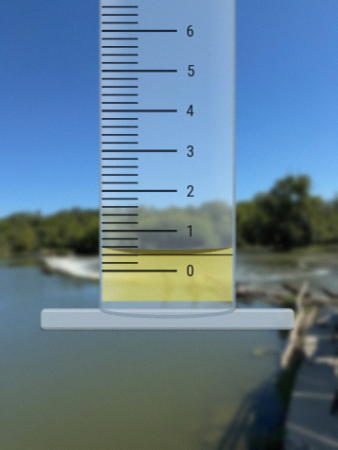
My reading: 0.4,mL
